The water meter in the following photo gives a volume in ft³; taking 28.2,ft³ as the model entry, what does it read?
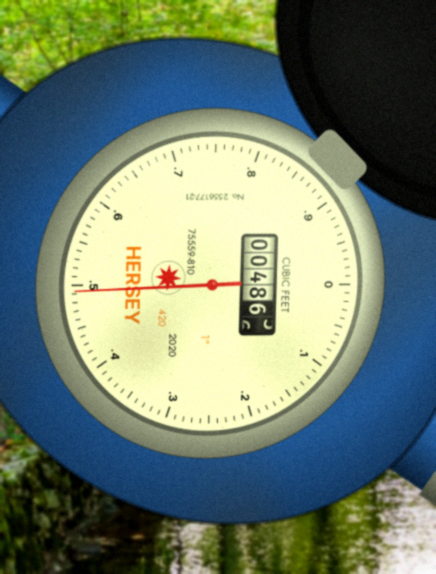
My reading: 4865.49,ft³
